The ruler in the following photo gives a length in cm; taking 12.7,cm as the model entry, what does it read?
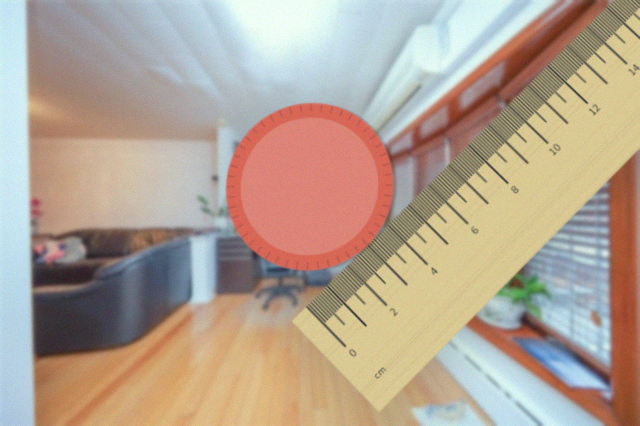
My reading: 6,cm
